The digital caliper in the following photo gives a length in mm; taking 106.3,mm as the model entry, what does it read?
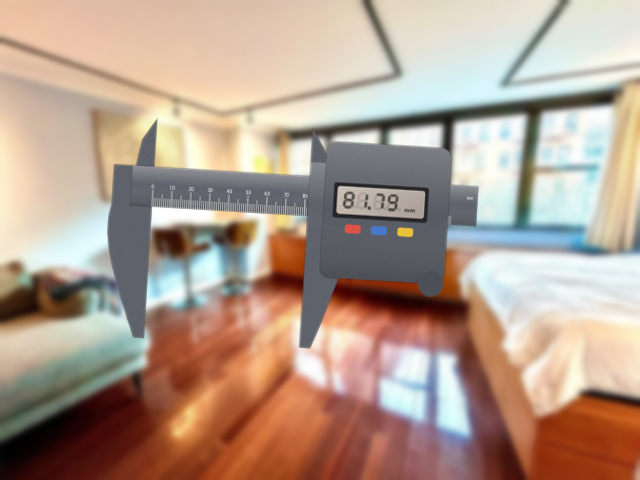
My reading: 81.79,mm
